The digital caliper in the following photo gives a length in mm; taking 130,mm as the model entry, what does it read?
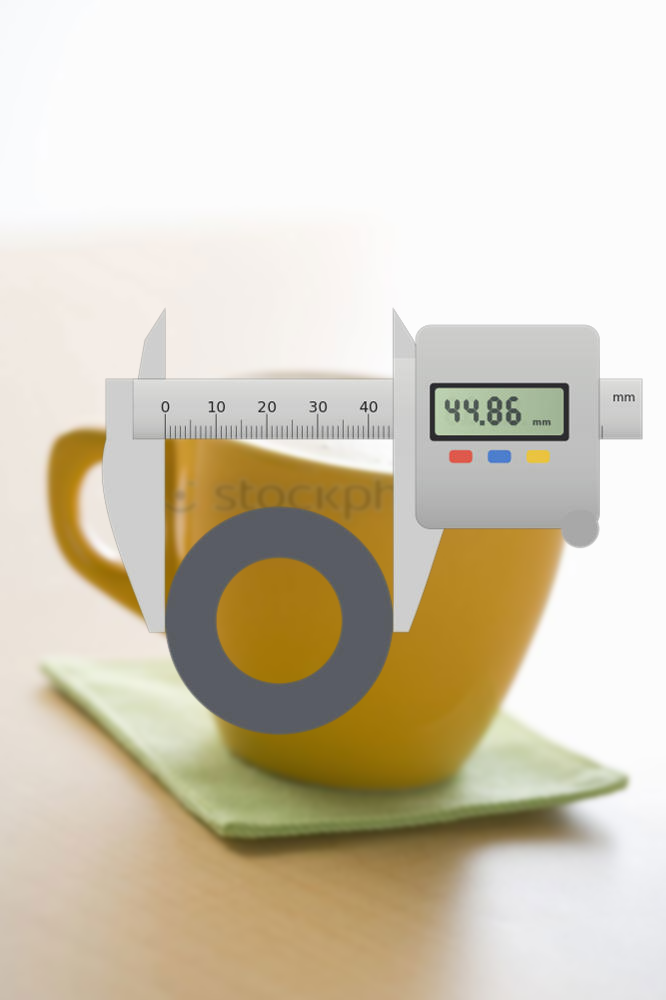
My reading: 44.86,mm
